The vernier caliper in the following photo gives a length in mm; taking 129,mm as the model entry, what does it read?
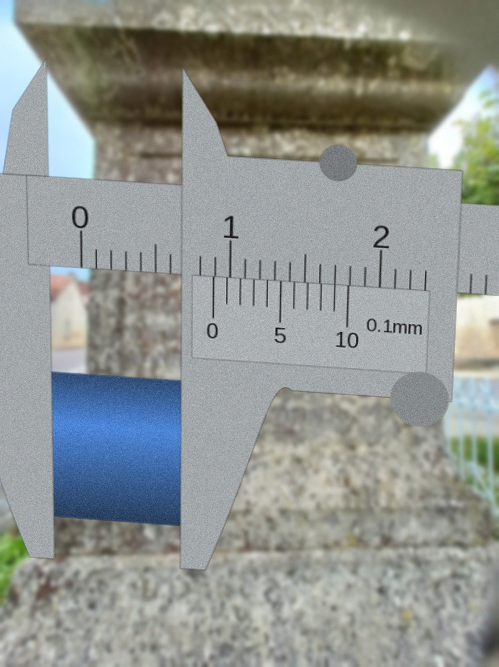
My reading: 8.9,mm
